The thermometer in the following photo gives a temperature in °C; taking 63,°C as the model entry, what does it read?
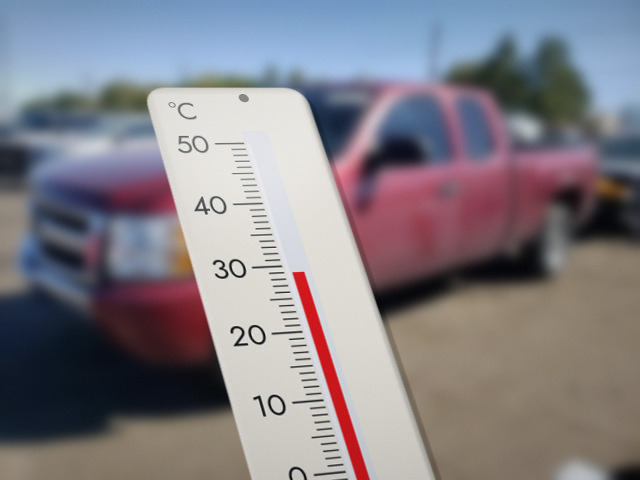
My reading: 29,°C
